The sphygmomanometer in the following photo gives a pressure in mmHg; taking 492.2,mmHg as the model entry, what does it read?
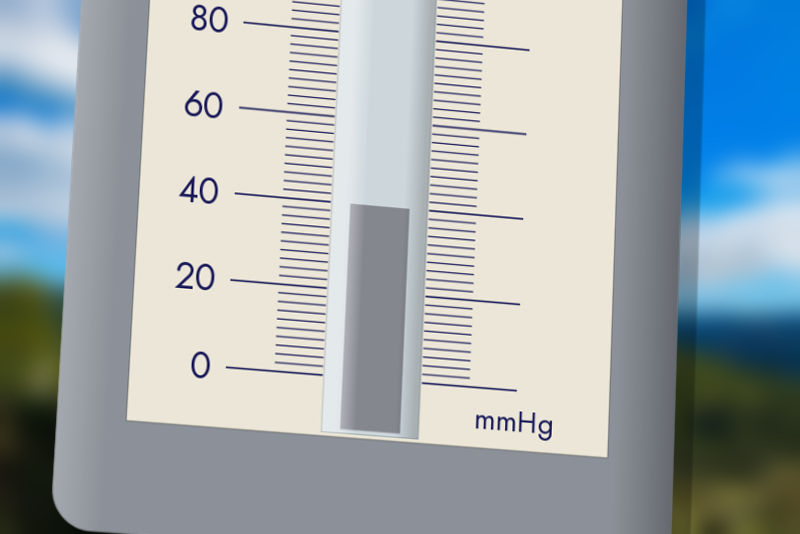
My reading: 40,mmHg
